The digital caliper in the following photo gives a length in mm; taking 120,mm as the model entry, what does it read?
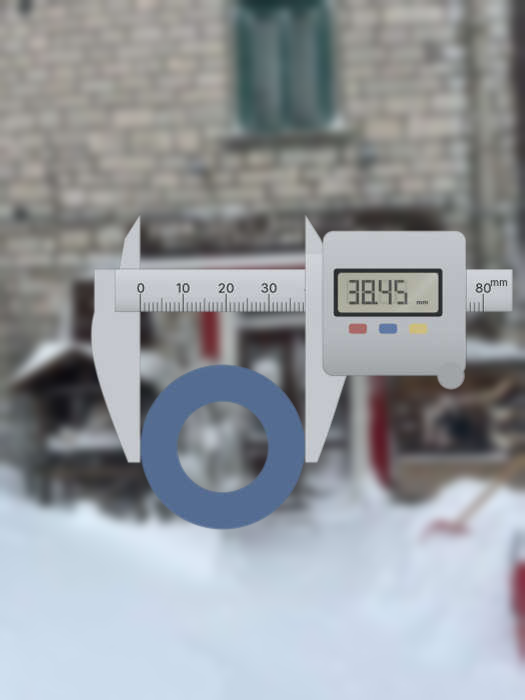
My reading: 38.45,mm
